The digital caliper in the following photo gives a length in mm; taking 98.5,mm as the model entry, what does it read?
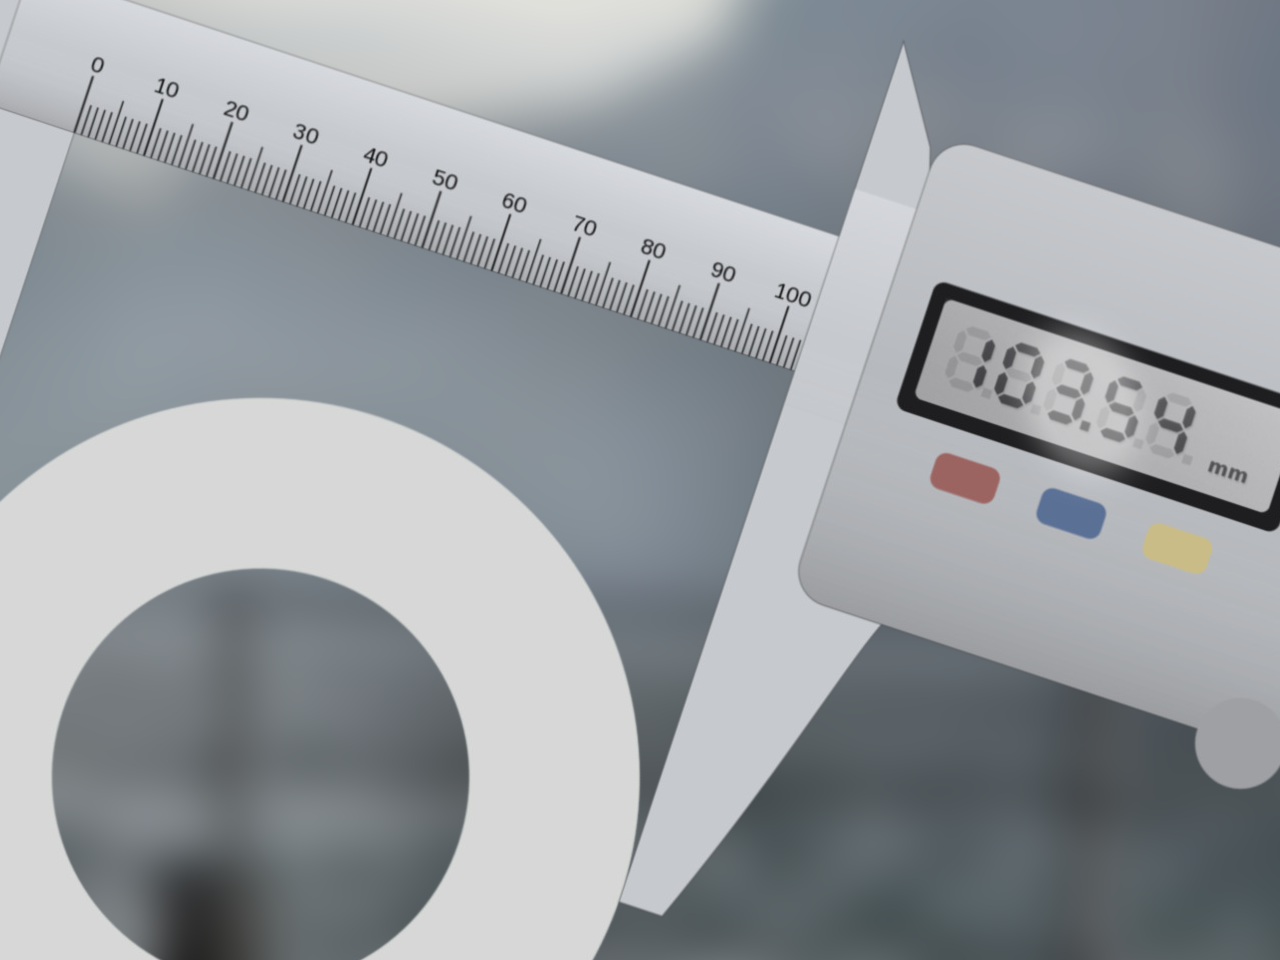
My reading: 103.54,mm
